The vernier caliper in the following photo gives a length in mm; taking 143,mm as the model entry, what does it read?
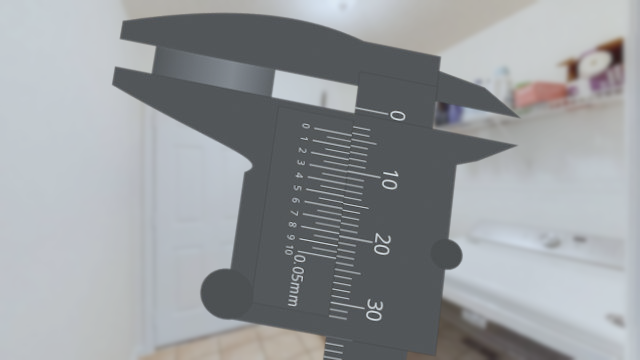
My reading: 4.4,mm
